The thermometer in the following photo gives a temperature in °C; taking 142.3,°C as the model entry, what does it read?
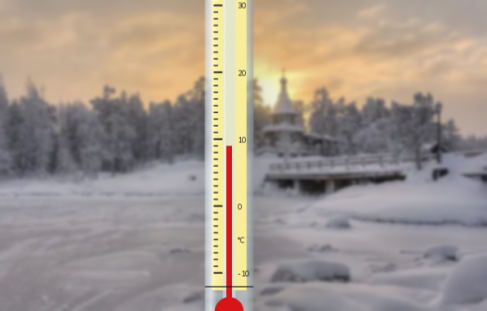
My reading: 9,°C
